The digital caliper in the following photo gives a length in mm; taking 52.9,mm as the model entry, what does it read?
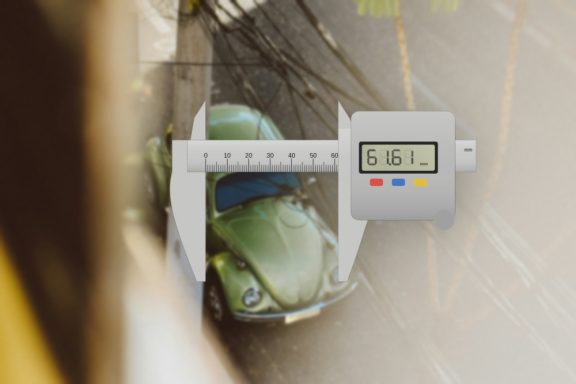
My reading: 61.61,mm
